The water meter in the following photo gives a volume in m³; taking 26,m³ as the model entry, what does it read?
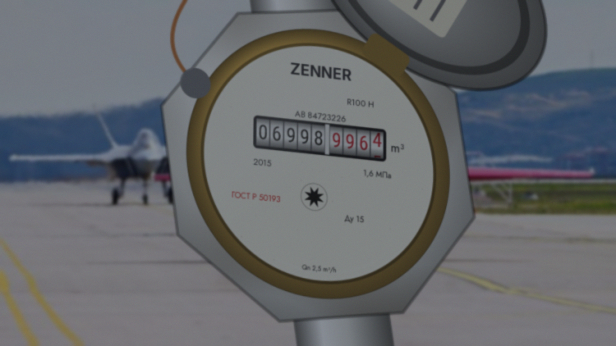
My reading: 6998.9964,m³
